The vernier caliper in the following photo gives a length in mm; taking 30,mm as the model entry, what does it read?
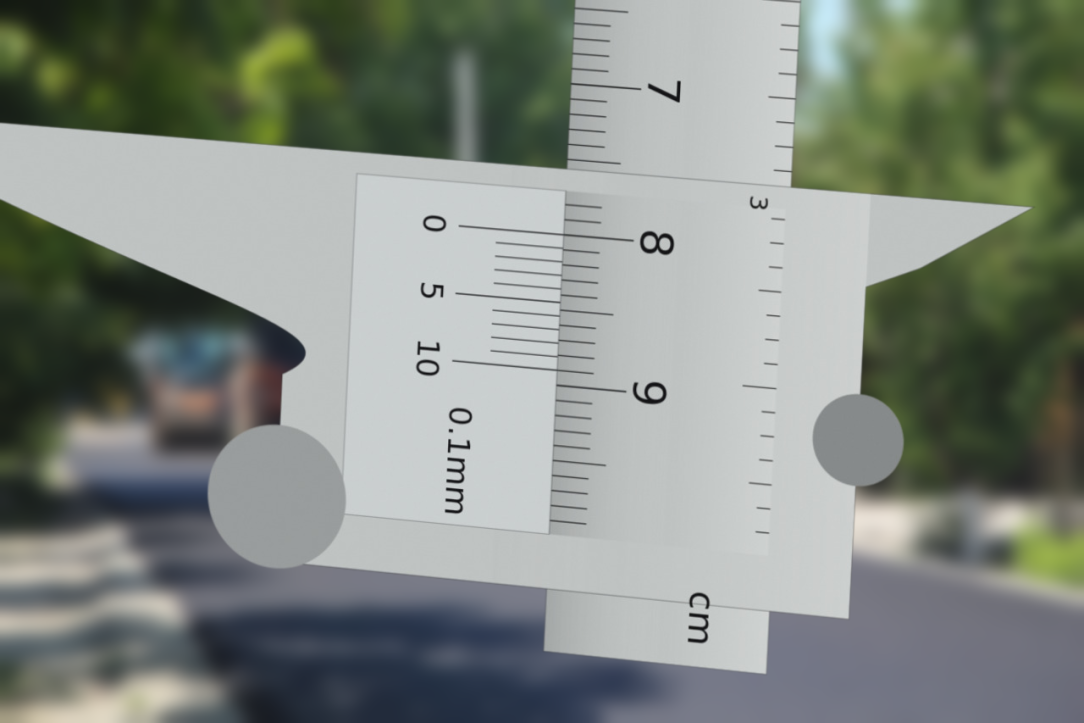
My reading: 80.0,mm
